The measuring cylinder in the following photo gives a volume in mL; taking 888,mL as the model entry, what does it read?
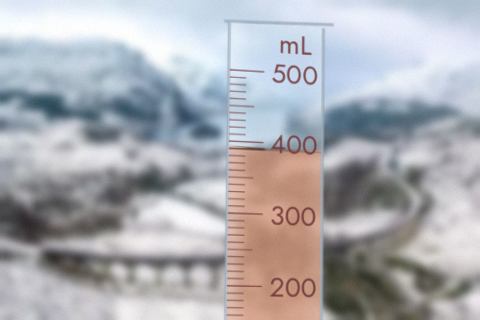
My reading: 390,mL
